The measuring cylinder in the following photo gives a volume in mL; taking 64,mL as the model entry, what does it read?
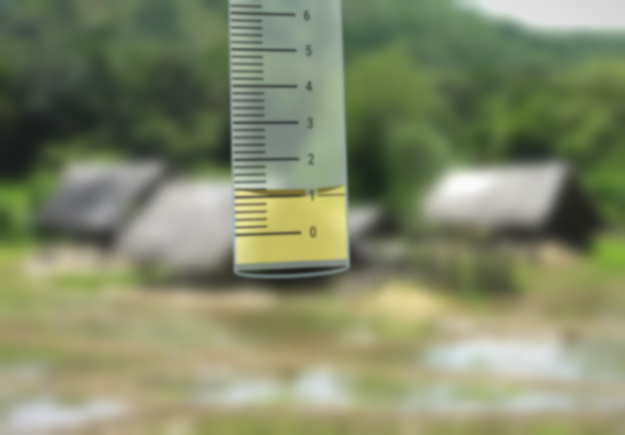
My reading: 1,mL
